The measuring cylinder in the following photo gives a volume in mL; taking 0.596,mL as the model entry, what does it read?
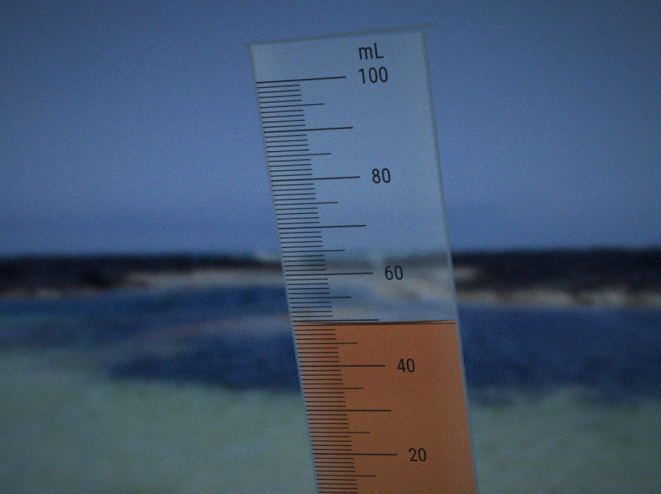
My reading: 49,mL
